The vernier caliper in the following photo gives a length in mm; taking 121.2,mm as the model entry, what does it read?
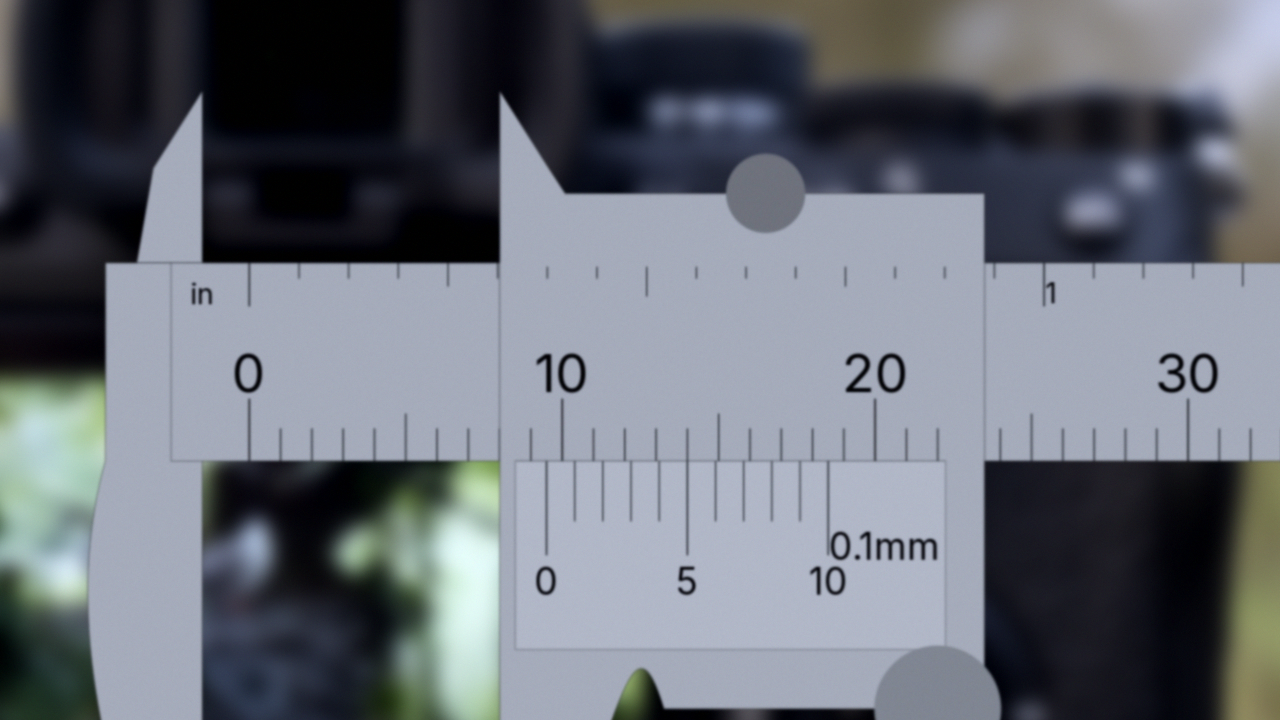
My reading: 9.5,mm
